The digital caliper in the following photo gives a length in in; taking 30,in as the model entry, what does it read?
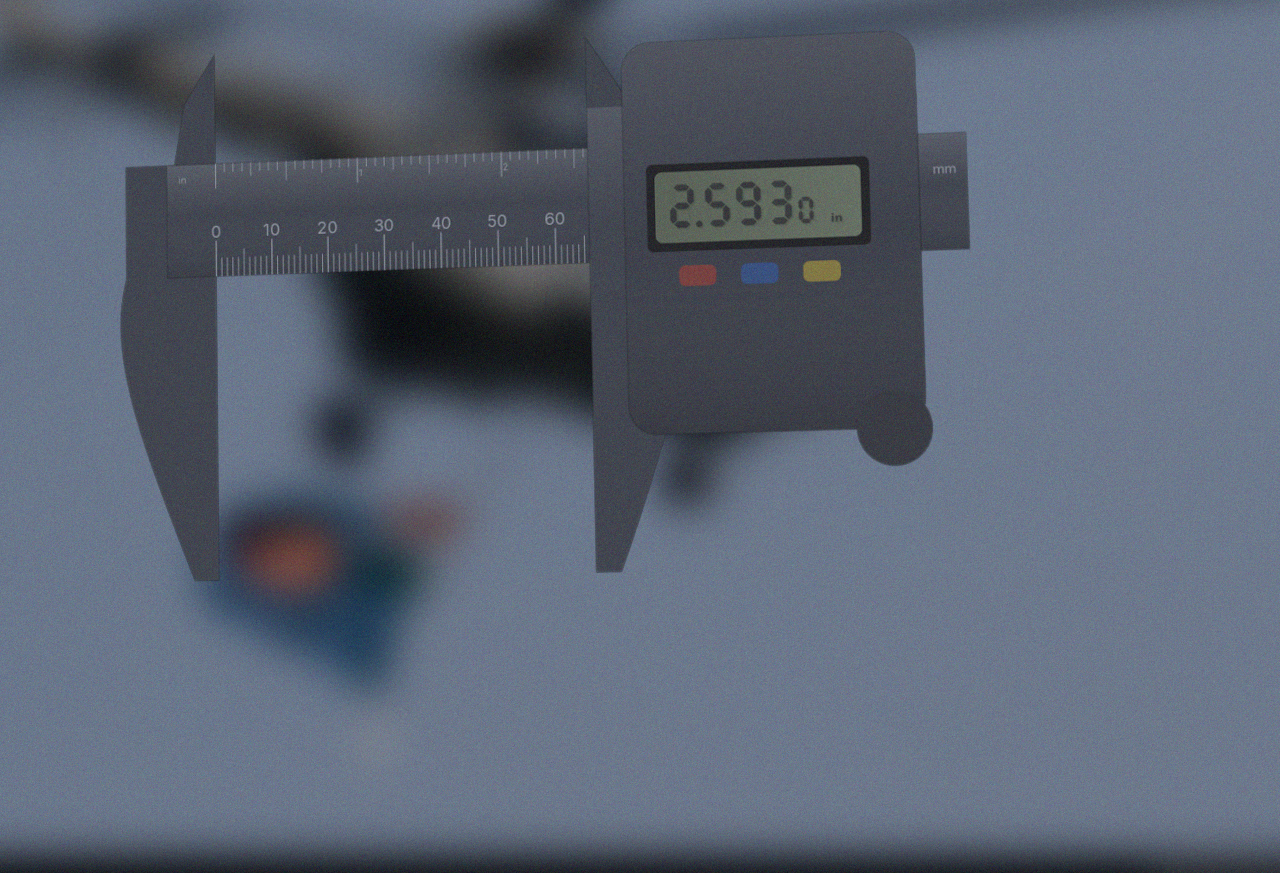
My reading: 2.5930,in
